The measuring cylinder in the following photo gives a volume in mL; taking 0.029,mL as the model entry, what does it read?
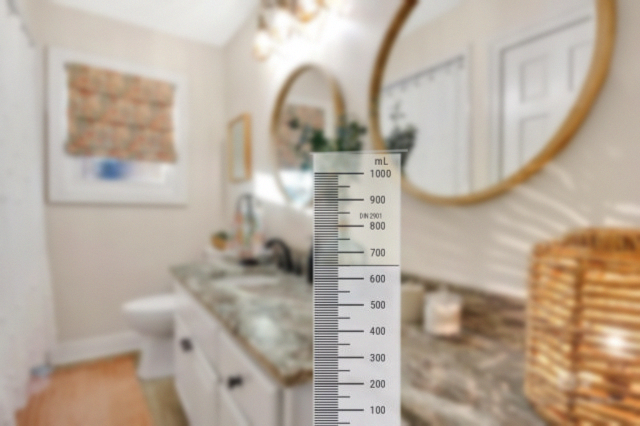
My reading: 650,mL
